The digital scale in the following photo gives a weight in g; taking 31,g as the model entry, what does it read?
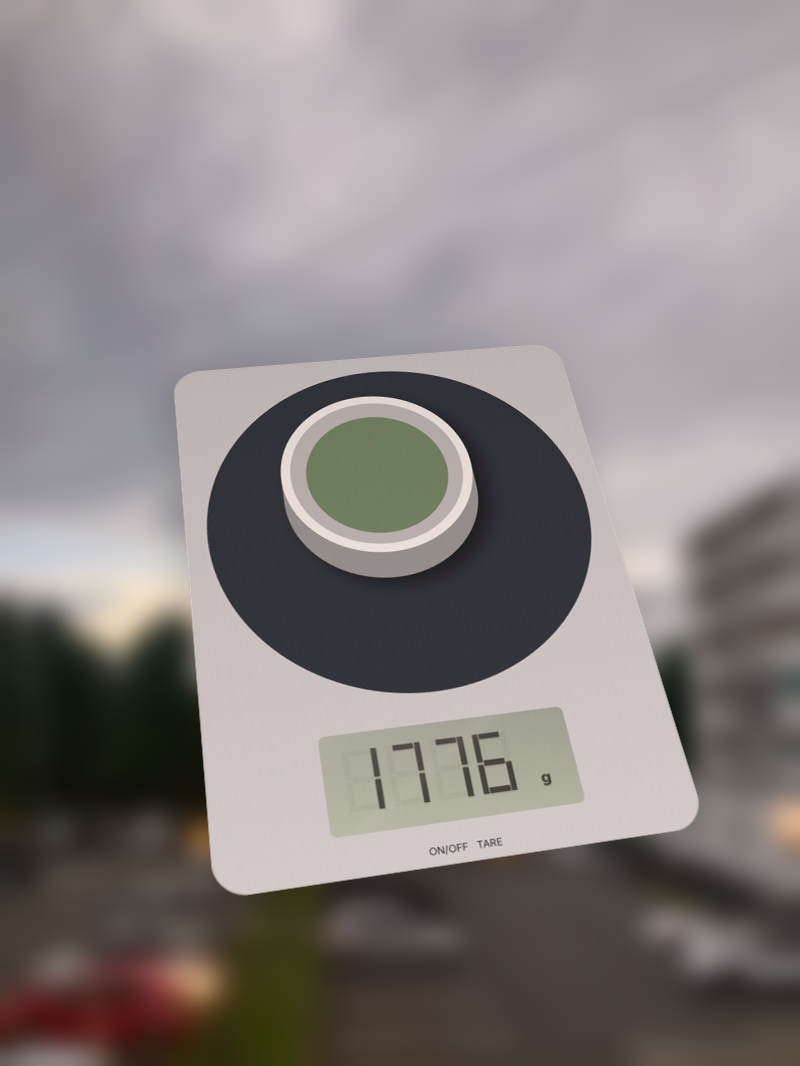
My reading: 1776,g
